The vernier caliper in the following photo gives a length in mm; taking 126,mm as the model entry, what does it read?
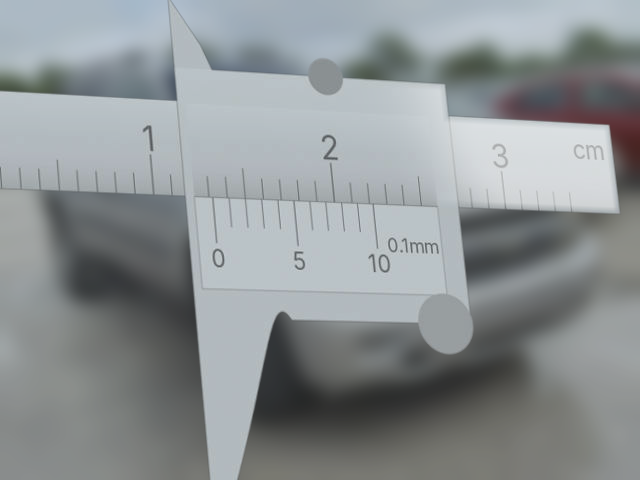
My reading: 13.2,mm
